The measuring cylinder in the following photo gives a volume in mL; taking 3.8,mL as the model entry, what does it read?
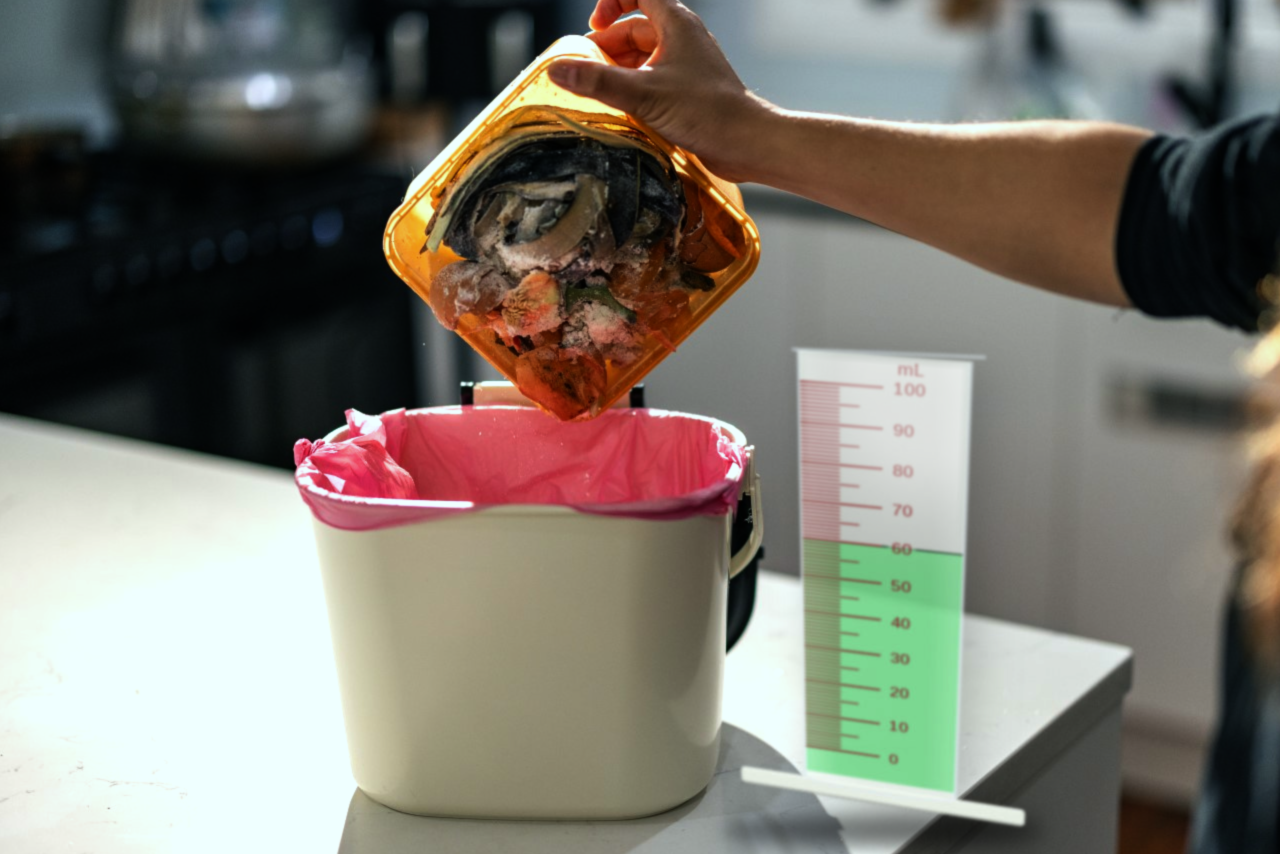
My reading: 60,mL
